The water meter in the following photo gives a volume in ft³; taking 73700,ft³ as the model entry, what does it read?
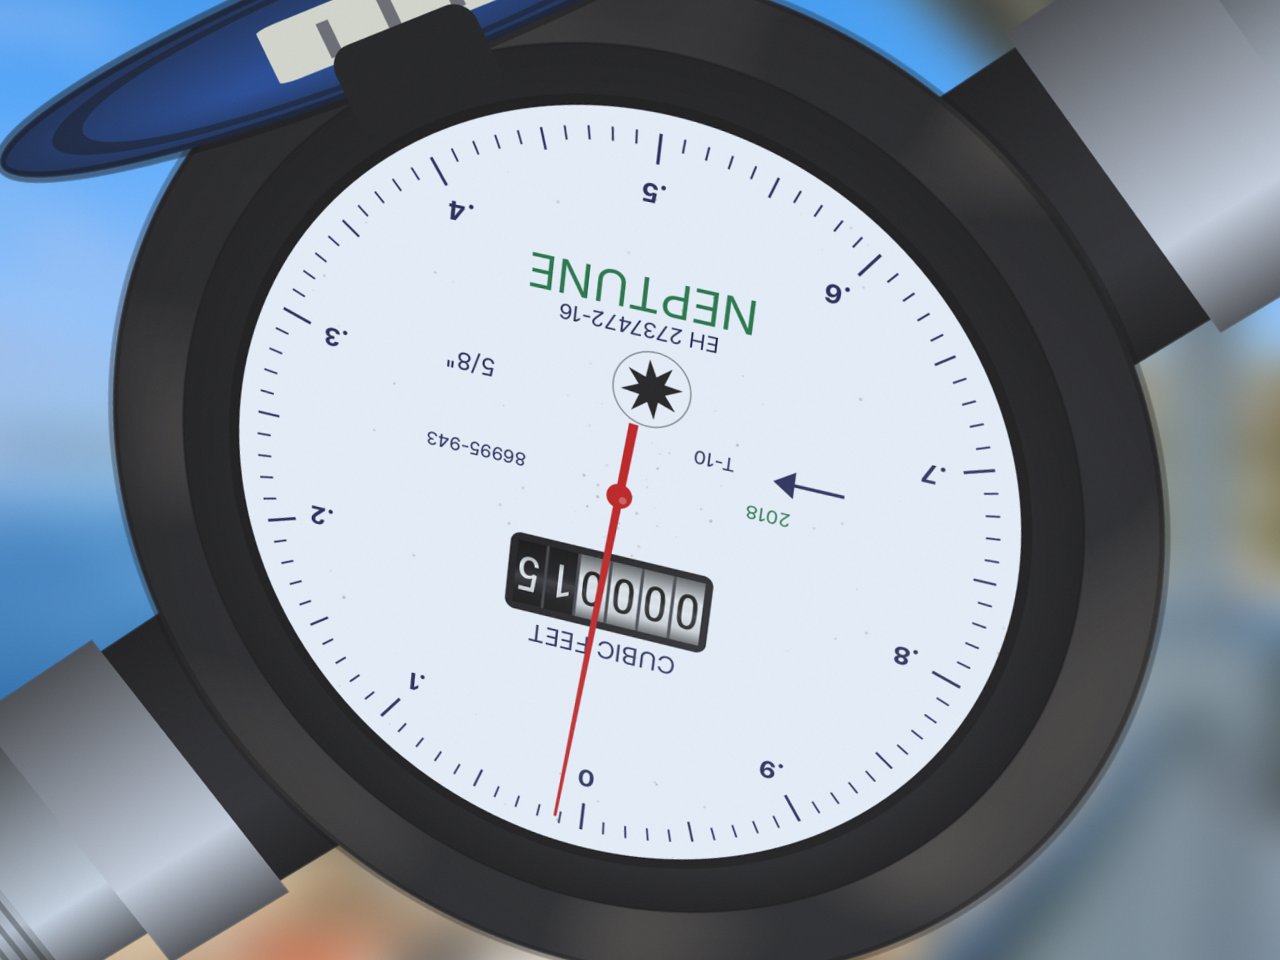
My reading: 15.01,ft³
